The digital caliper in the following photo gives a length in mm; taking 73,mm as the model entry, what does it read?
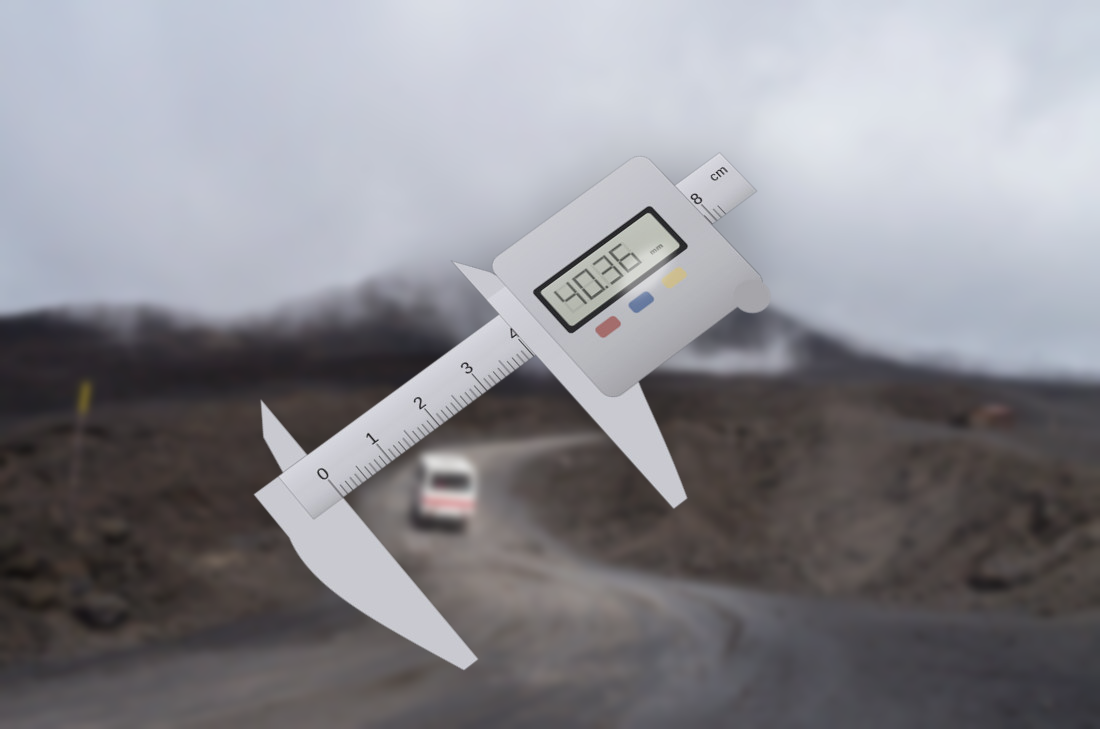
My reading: 40.36,mm
